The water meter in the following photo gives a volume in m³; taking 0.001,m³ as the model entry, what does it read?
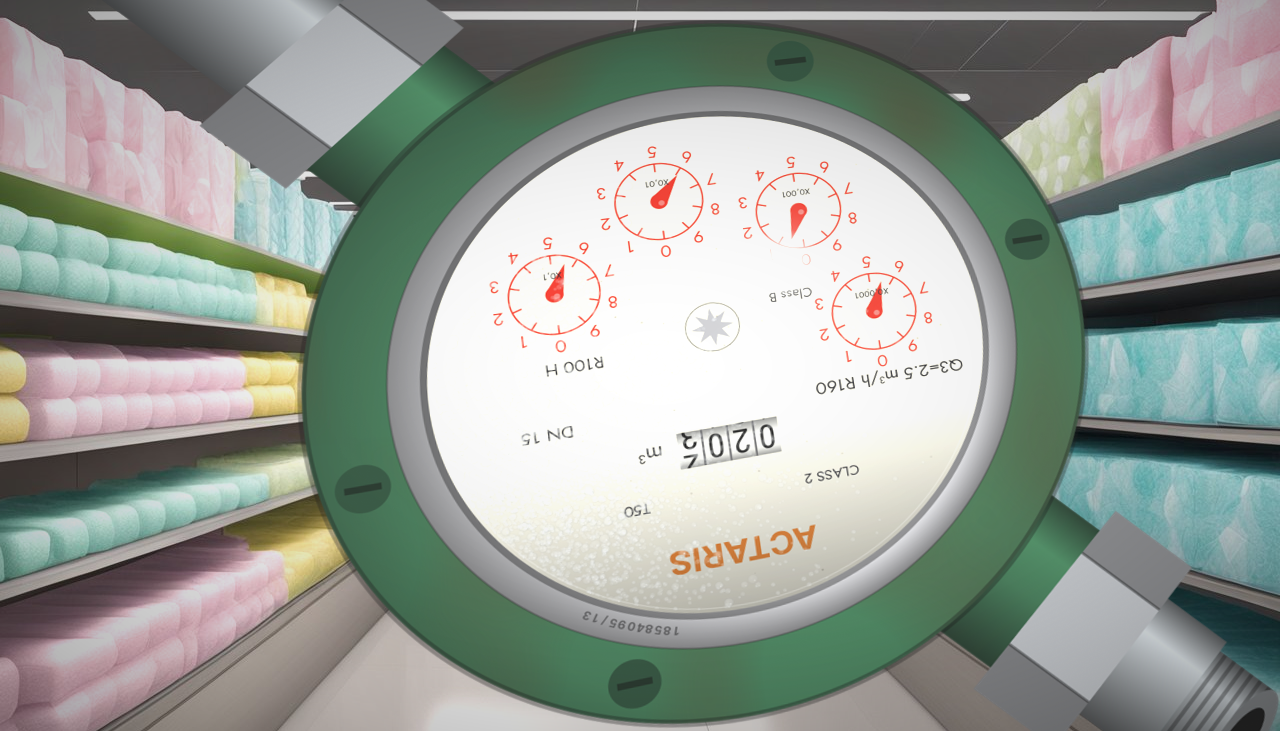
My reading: 202.5605,m³
